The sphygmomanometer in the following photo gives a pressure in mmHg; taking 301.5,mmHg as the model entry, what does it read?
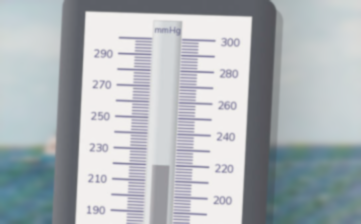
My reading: 220,mmHg
